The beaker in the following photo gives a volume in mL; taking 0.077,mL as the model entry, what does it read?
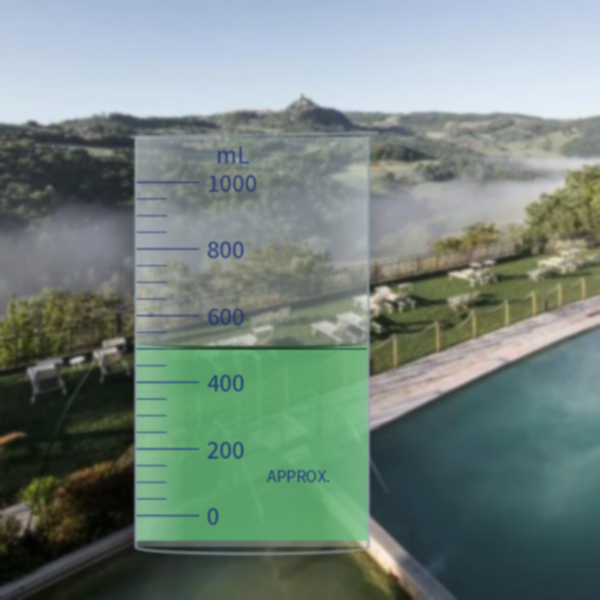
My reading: 500,mL
